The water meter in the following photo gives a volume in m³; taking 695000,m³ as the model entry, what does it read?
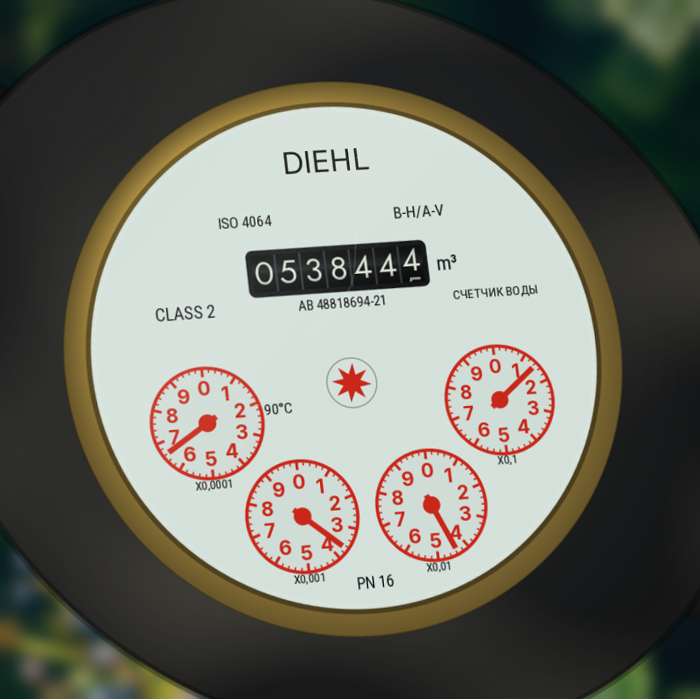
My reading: 538444.1436,m³
